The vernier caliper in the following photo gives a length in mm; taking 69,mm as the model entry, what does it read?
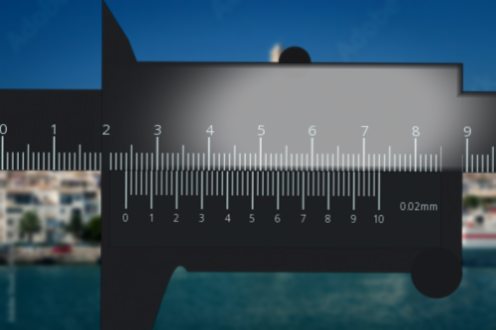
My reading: 24.0,mm
